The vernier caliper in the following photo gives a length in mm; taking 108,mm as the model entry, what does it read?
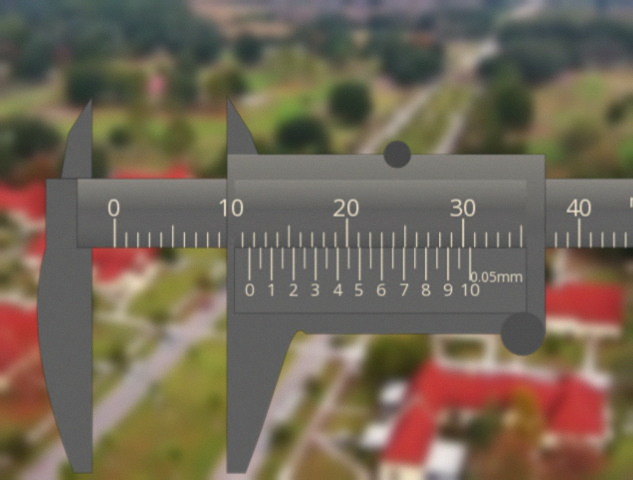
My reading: 11.6,mm
